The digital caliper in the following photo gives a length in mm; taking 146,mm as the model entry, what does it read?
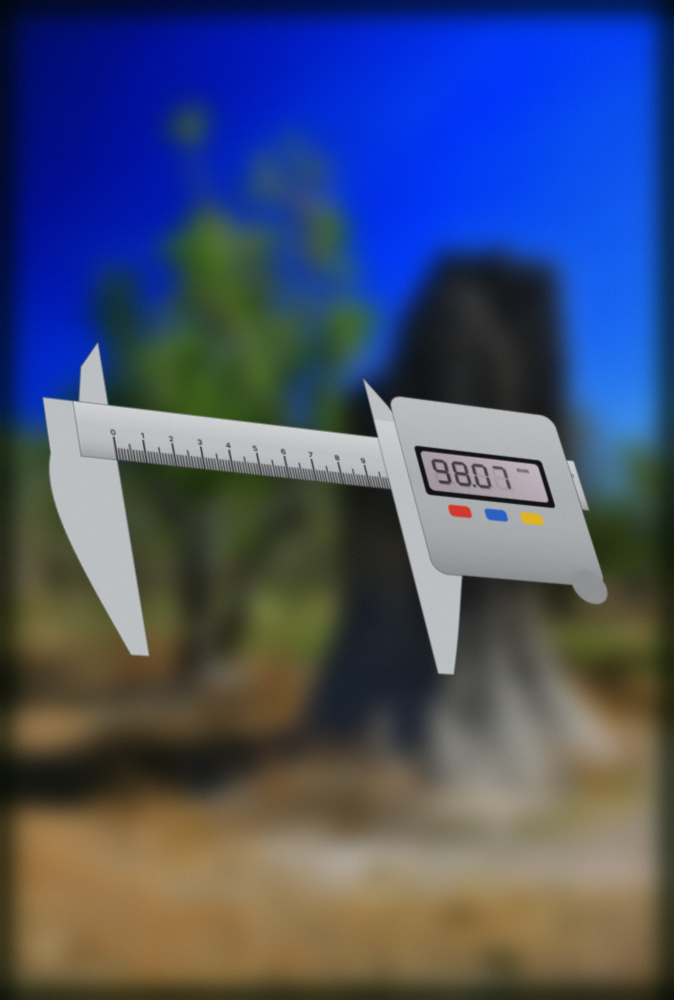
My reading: 98.07,mm
